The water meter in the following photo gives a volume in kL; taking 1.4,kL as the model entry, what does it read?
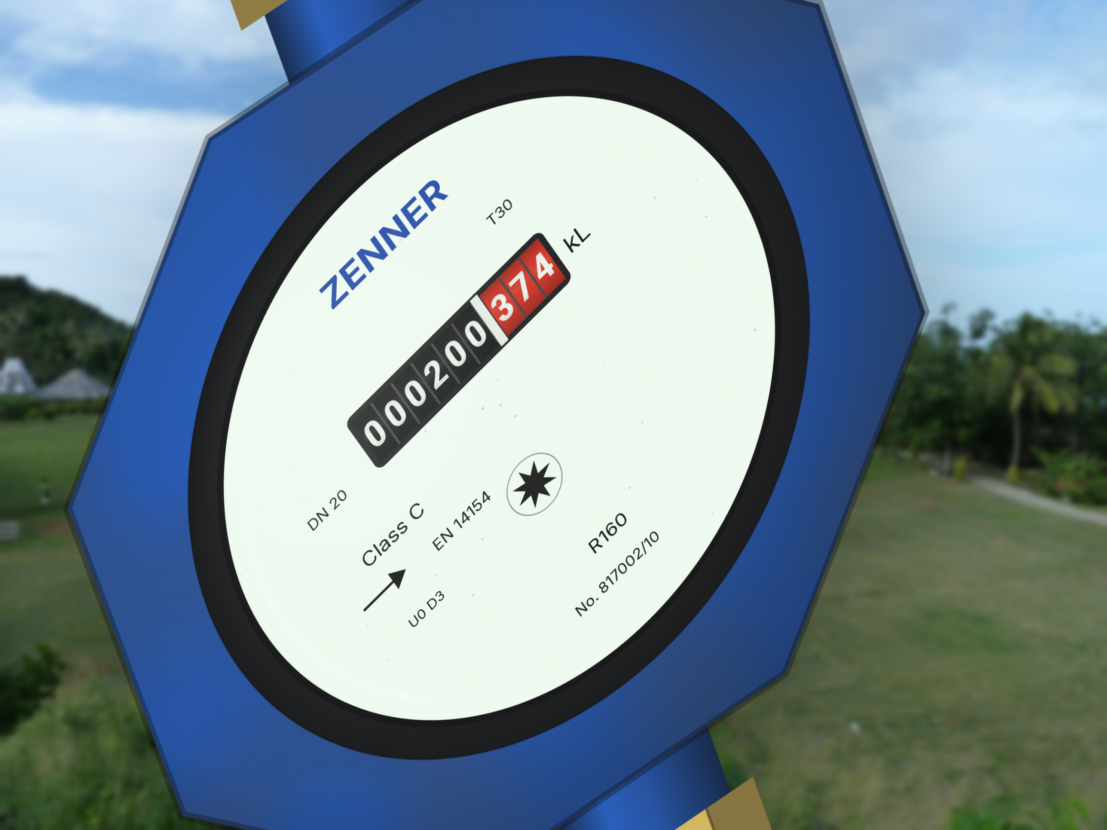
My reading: 200.374,kL
